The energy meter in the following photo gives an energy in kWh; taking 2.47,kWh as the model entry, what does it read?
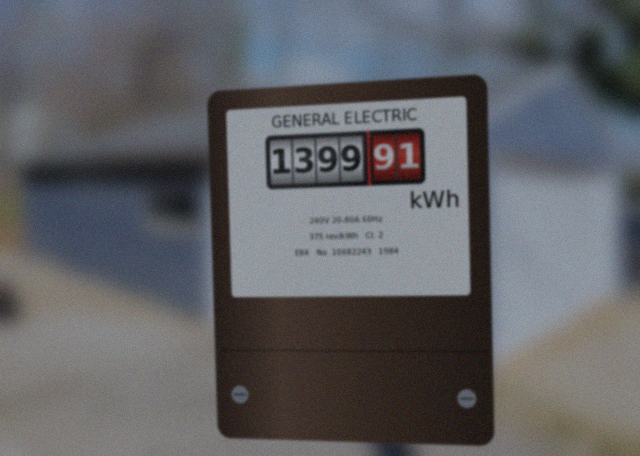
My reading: 1399.91,kWh
